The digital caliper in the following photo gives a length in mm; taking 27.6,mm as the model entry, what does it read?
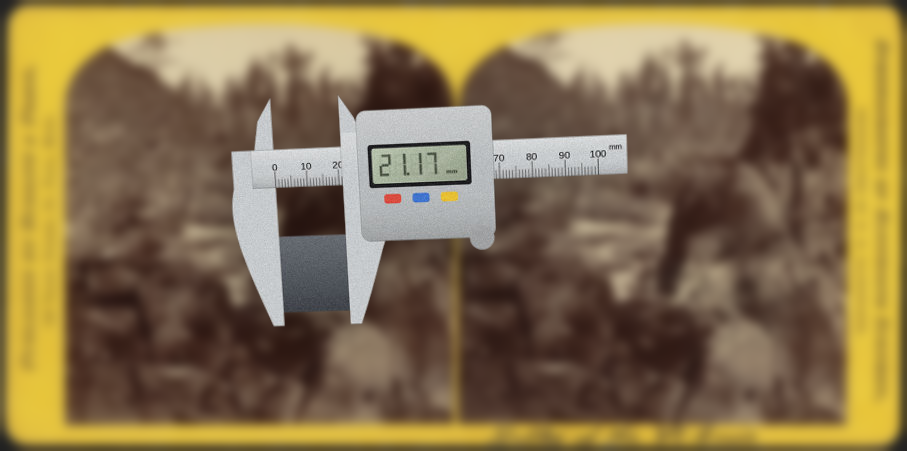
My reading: 21.17,mm
